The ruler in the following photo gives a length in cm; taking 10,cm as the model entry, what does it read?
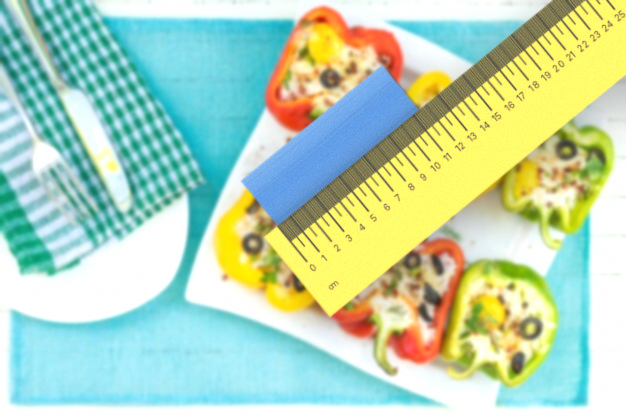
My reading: 11.5,cm
